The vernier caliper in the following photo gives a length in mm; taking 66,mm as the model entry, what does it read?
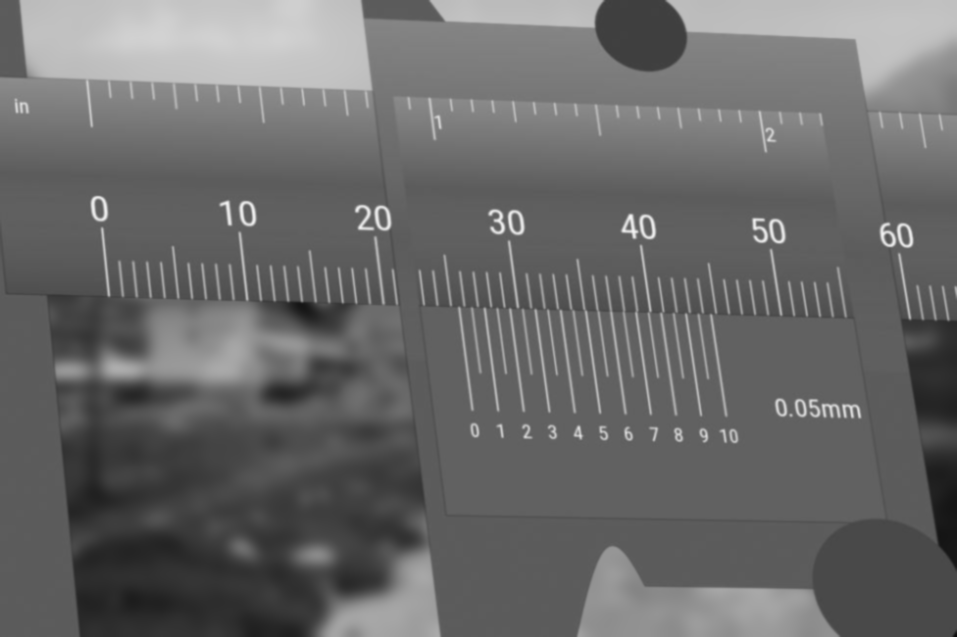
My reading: 25.6,mm
